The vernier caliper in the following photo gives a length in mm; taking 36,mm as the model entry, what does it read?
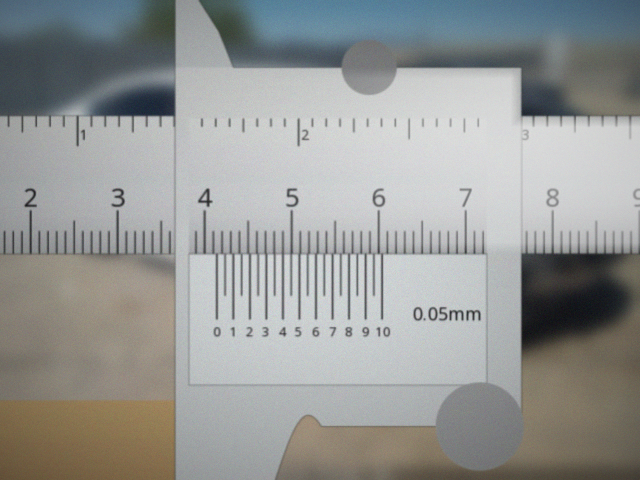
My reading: 41.4,mm
